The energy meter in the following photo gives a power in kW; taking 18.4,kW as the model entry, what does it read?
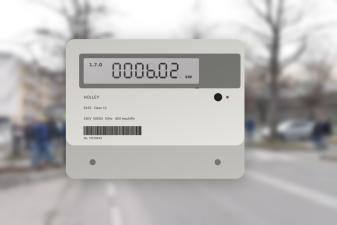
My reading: 6.02,kW
